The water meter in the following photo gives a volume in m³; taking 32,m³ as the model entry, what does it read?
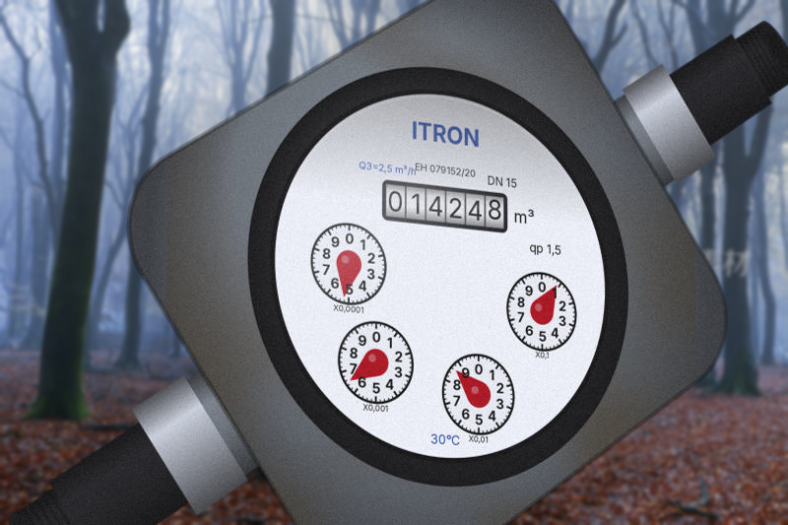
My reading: 14248.0865,m³
